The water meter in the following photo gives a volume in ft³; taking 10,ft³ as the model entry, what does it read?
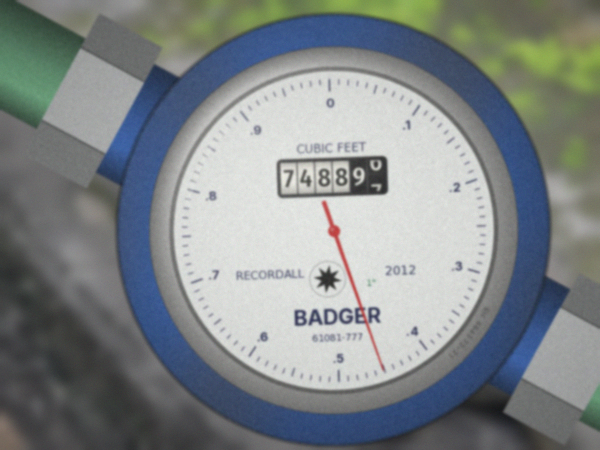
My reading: 748896.45,ft³
